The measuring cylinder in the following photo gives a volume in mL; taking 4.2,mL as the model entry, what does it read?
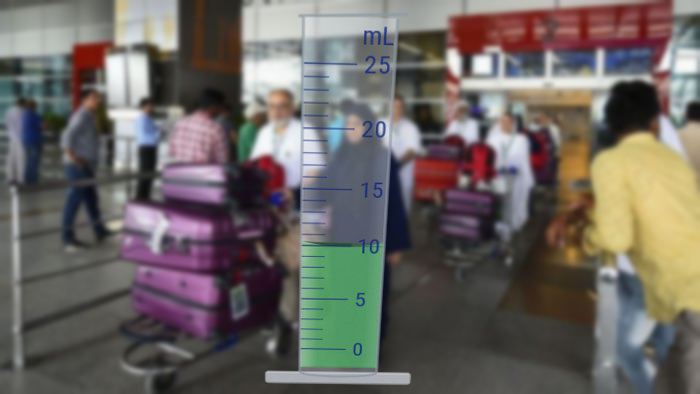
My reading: 10,mL
